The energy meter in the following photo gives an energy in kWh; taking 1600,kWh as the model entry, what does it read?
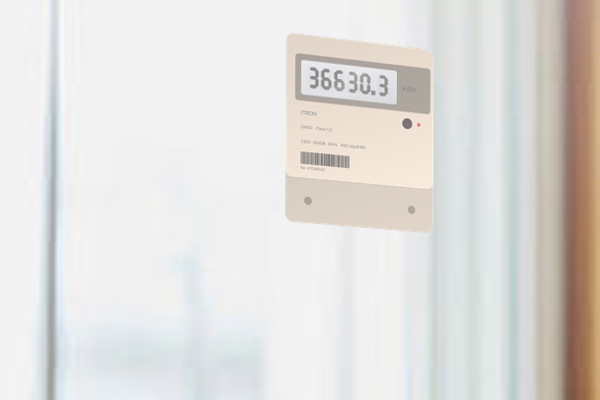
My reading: 36630.3,kWh
